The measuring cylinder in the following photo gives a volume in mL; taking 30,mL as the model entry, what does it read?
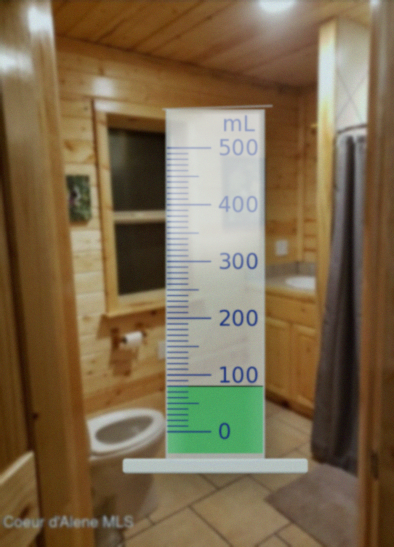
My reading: 80,mL
